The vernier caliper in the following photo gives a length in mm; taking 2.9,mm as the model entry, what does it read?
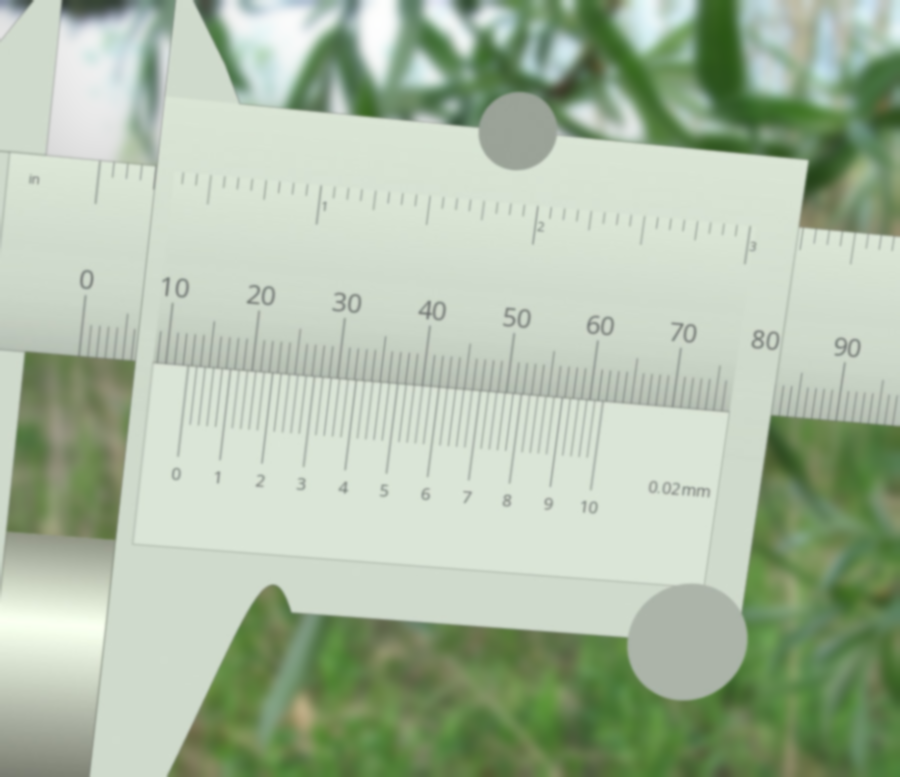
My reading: 12.6,mm
